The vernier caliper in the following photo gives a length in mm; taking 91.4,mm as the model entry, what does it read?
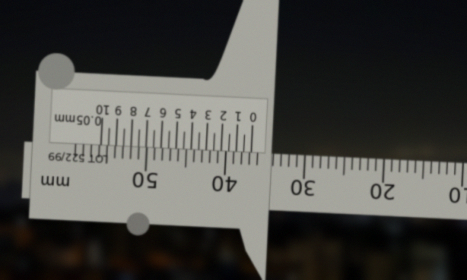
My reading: 36.8,mm
